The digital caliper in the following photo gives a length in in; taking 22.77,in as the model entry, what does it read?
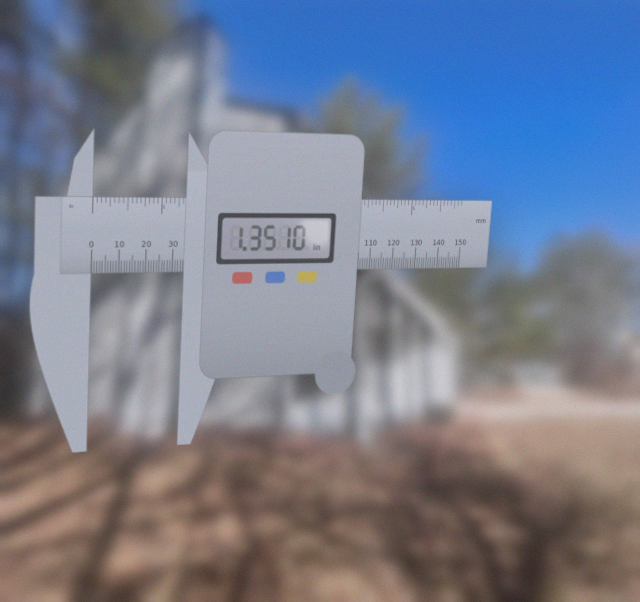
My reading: 1.3510,in
